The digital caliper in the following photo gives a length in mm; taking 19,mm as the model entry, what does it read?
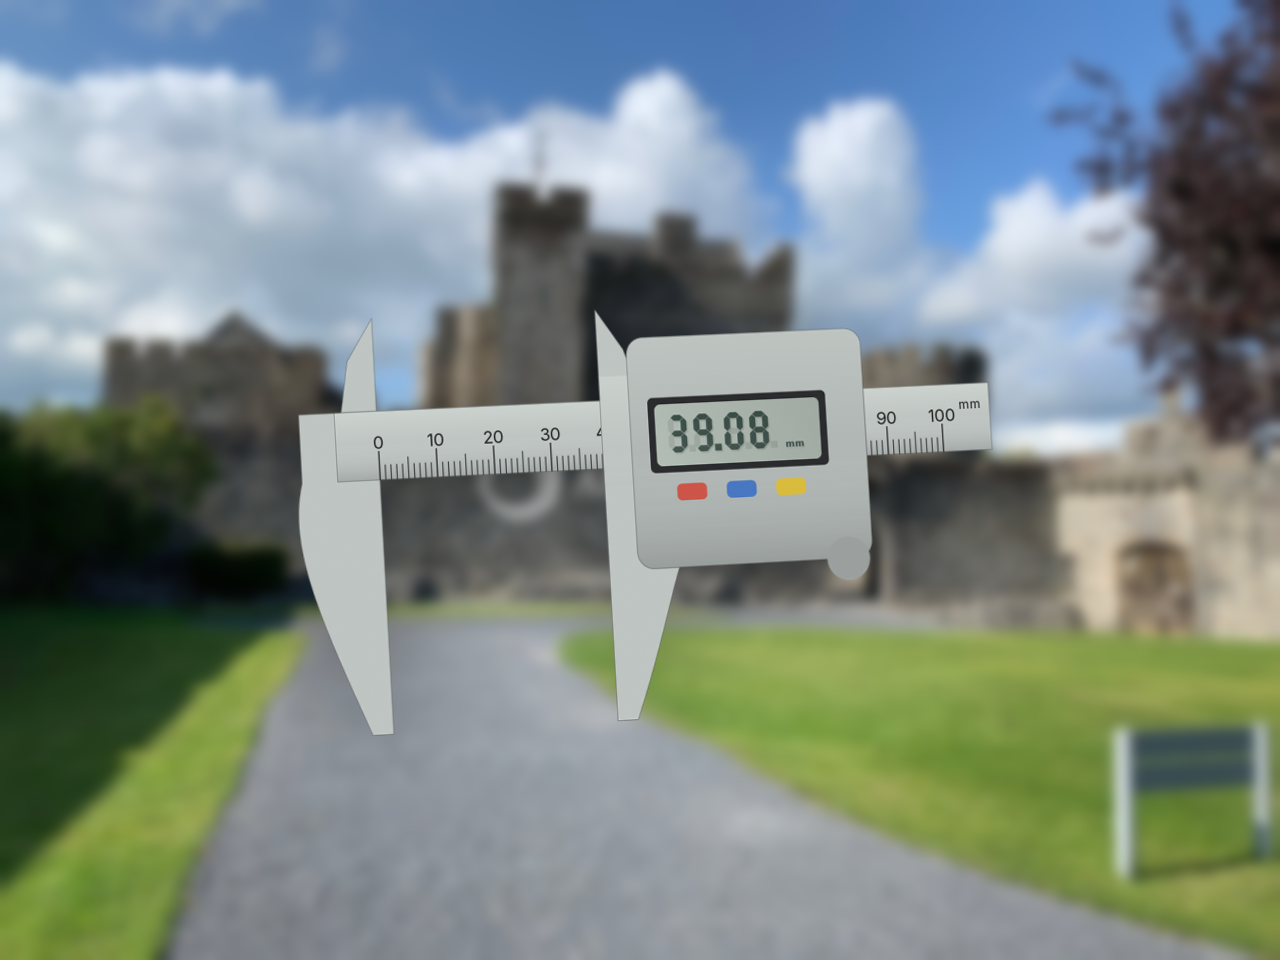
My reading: 39.08,mm
